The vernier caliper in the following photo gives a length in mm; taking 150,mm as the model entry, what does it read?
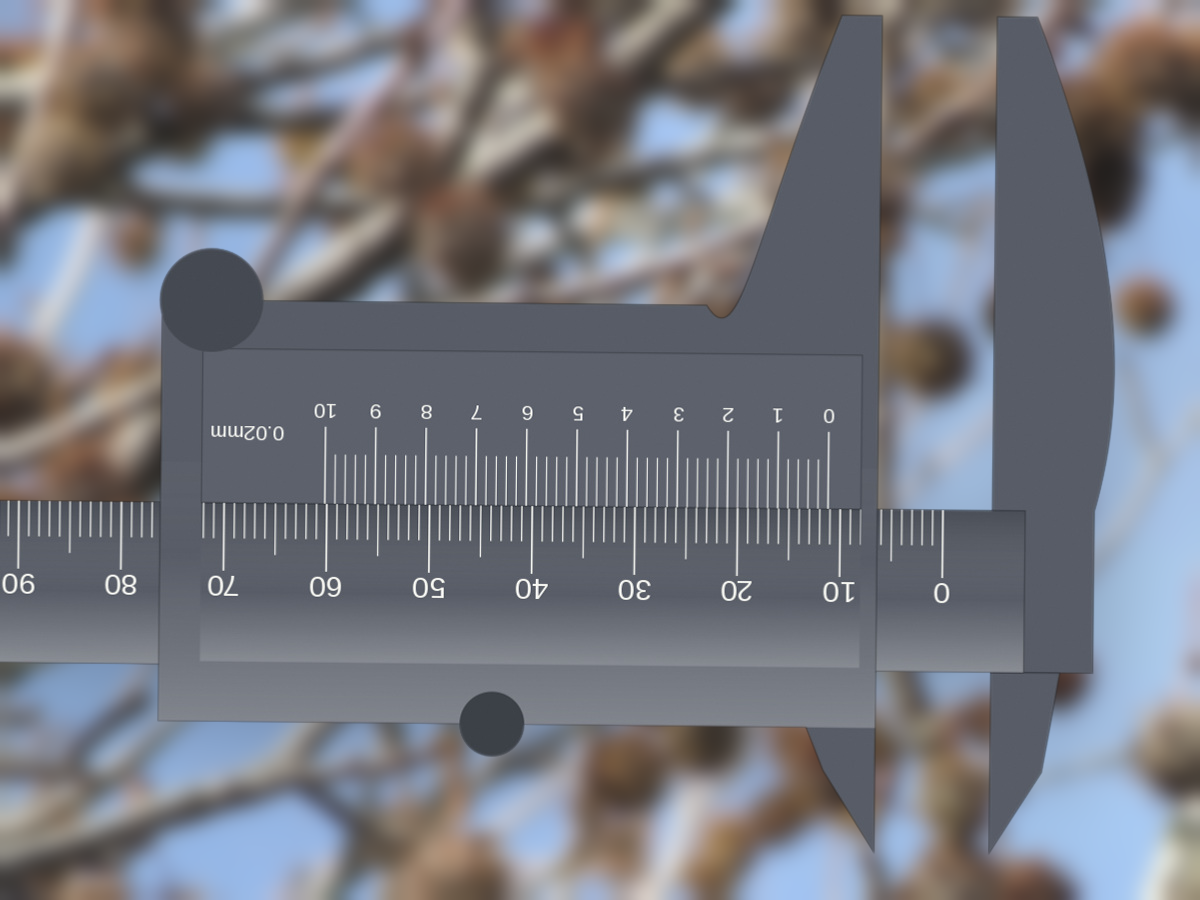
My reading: 11.2,mm
